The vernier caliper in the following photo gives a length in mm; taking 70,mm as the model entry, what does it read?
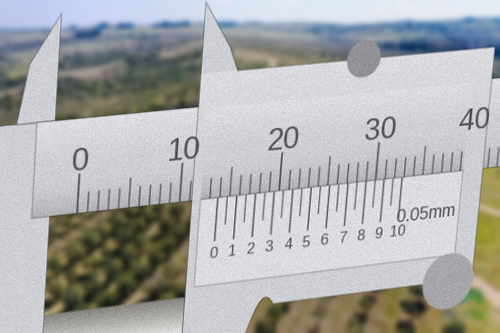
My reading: 13.8,mm
